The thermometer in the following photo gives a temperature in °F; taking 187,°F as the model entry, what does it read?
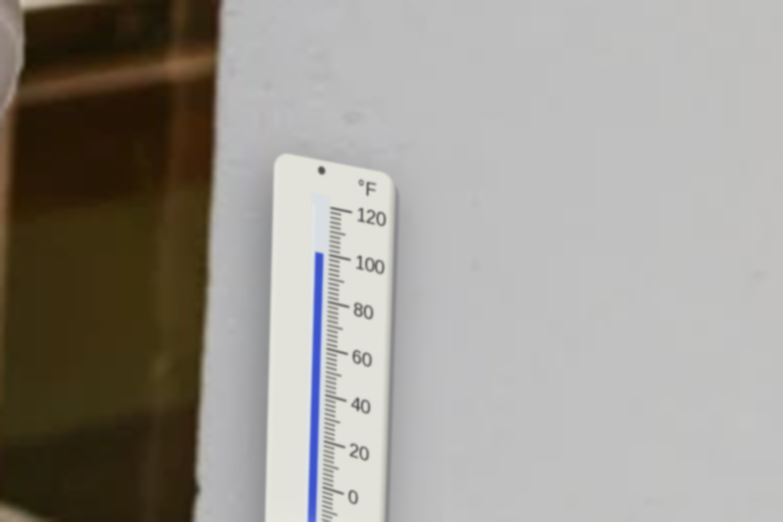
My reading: 100,°F
